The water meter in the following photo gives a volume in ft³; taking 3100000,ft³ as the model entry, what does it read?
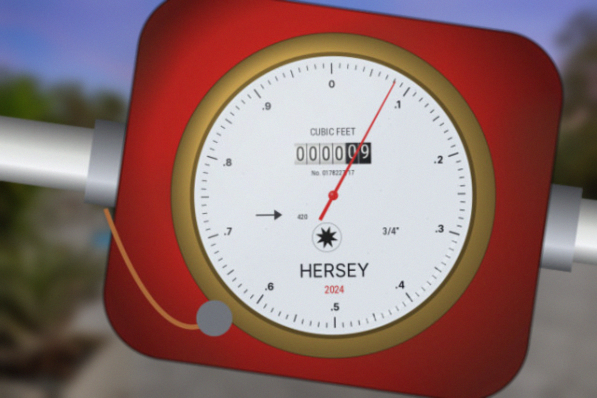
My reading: 9.08,ft³
